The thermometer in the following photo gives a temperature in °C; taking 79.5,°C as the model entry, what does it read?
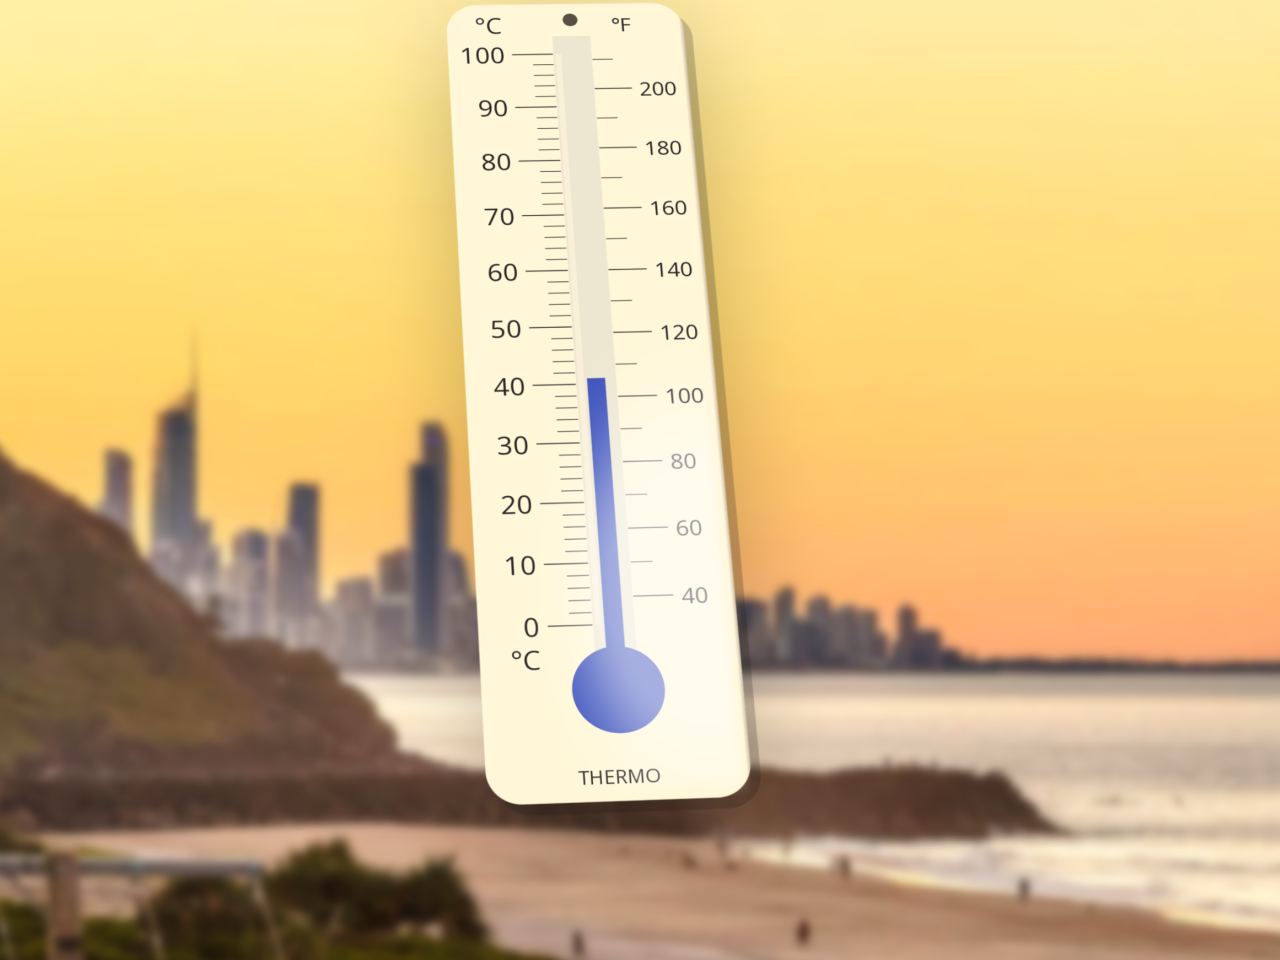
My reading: 41,°C
